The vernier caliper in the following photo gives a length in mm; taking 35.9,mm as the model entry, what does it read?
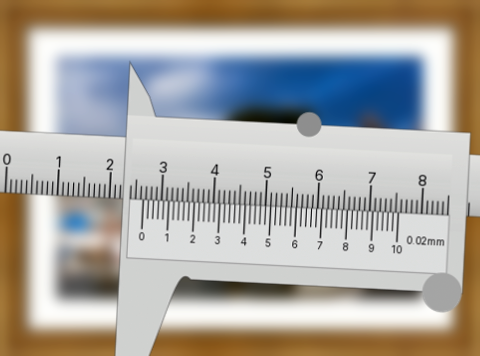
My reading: 26.5,mm
